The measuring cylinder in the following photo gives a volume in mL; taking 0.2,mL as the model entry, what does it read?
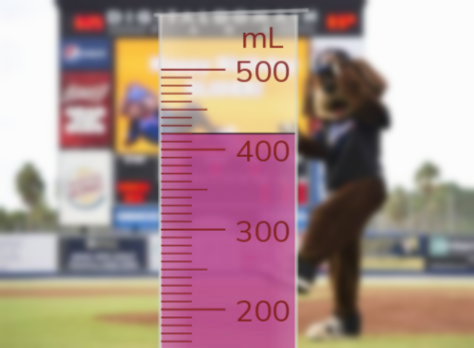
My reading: 420,mL
